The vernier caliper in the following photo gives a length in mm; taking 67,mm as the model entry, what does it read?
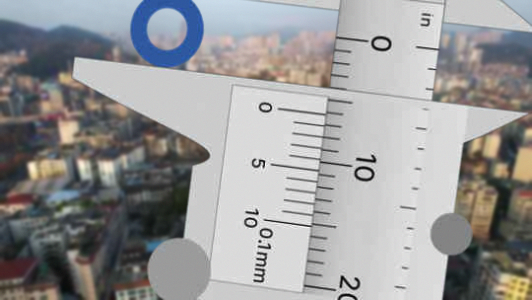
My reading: 6.2,mm
